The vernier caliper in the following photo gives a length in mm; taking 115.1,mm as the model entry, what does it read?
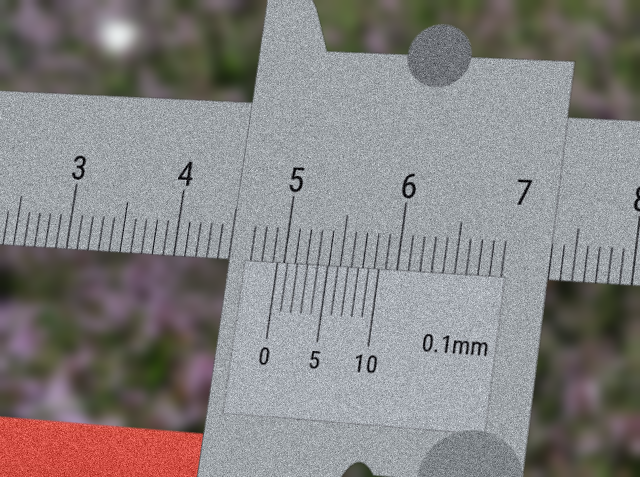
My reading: 49.4,mm
